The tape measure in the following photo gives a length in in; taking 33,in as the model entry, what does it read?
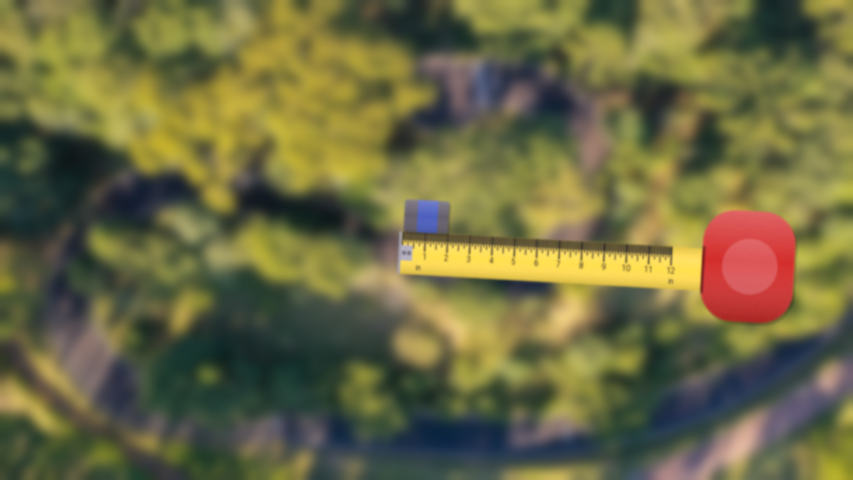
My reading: 2,in
